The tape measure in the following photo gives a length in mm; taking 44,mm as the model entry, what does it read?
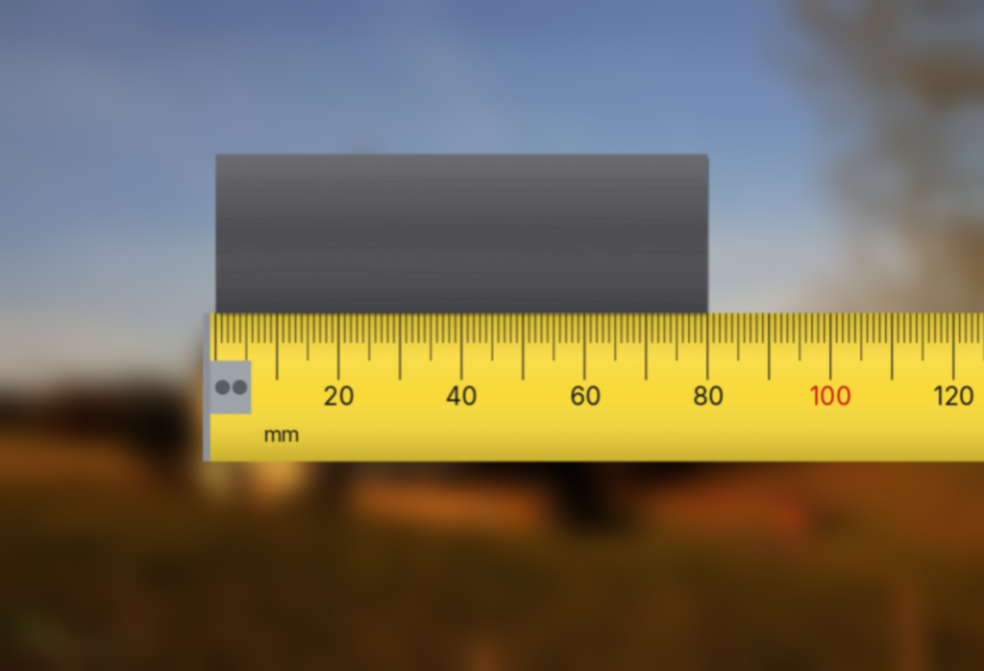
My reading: 80,mm
